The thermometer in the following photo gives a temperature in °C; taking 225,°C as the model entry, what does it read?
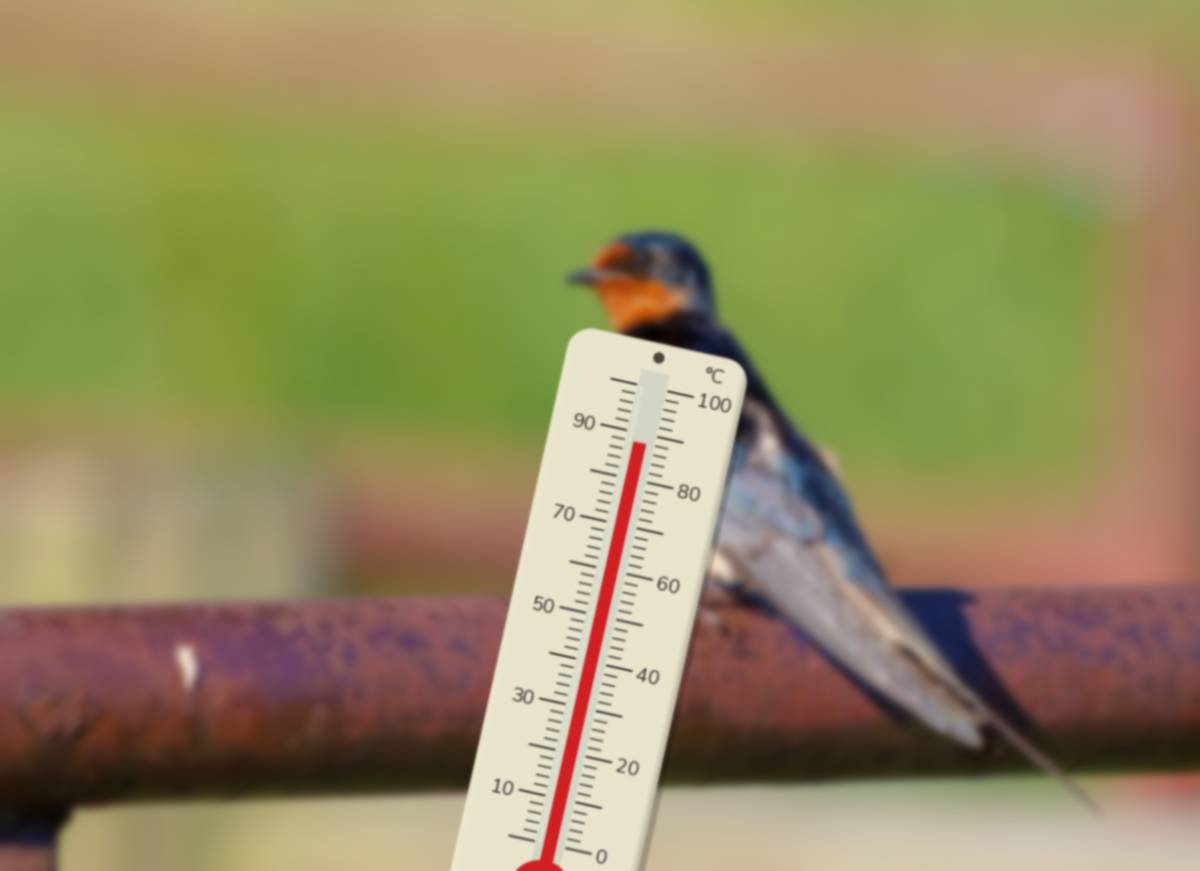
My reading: 88,°C
